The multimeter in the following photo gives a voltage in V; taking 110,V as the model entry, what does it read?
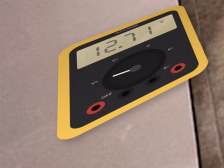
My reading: 12.71,V
